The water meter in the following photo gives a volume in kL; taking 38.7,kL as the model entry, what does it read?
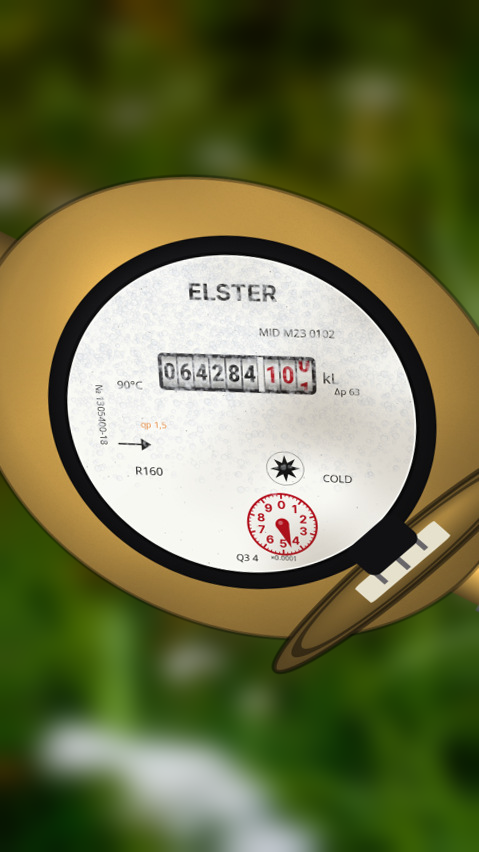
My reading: 64284.1004,kL
